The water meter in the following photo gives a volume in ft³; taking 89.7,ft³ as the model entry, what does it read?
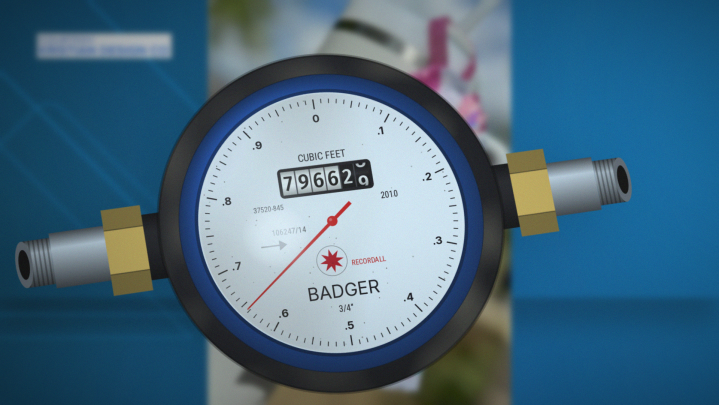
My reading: 796628.64,ft³
